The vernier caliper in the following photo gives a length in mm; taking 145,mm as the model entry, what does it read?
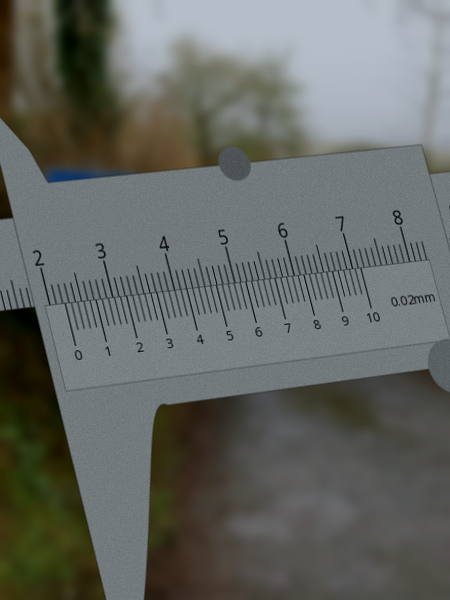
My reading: 22.4,mm
